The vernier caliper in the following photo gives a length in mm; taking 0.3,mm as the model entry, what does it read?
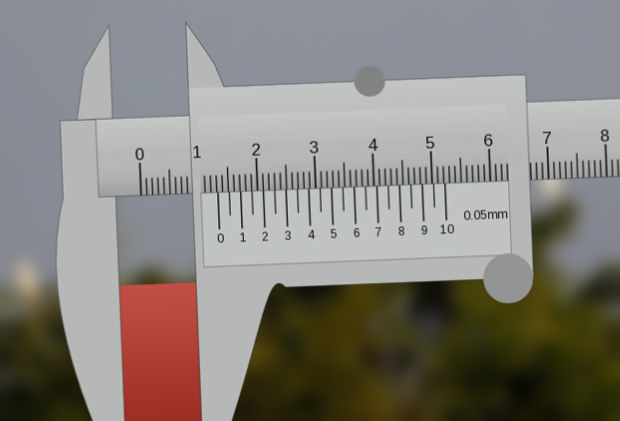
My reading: 13.2,mm
